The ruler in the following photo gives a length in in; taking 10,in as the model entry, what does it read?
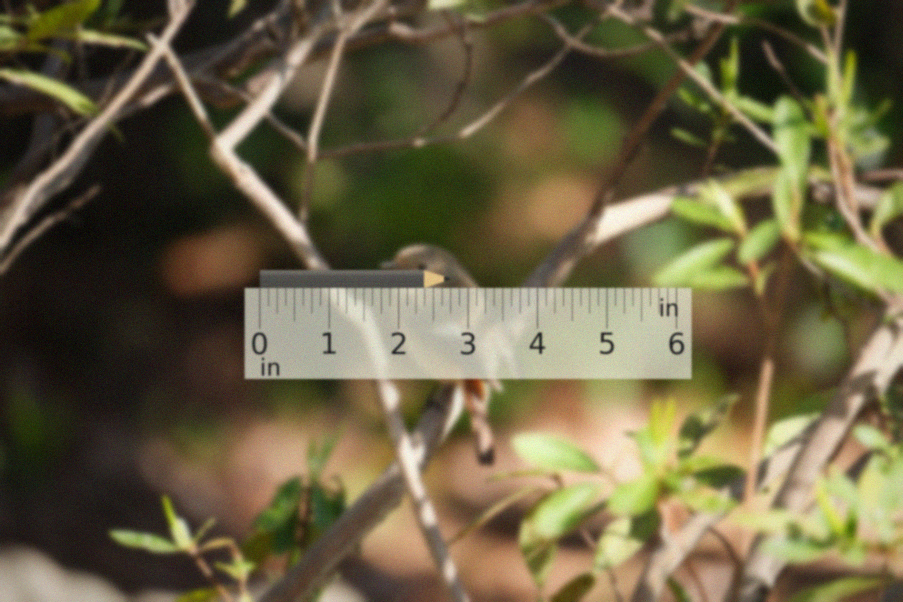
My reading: 2.75,in
